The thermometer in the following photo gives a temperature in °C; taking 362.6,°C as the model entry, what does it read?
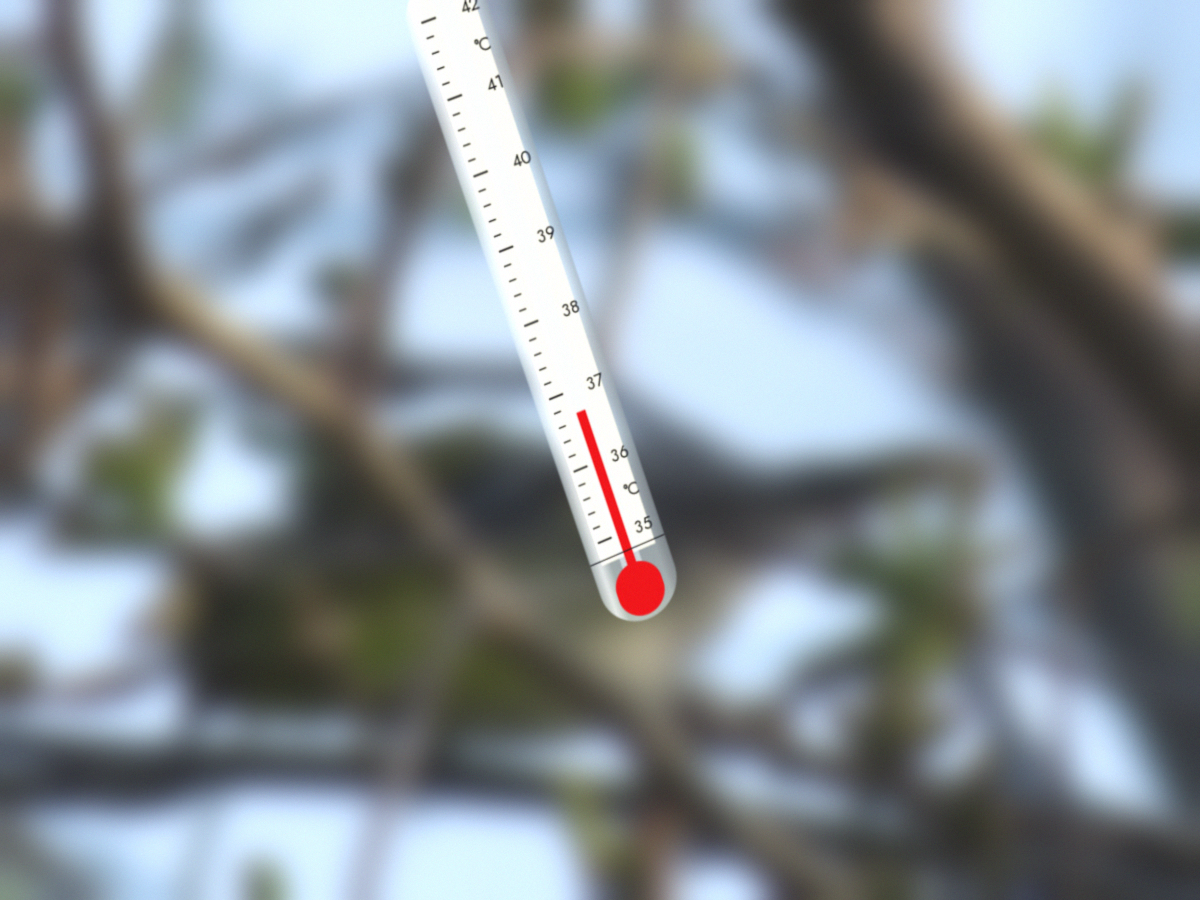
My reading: 36.7,°C
